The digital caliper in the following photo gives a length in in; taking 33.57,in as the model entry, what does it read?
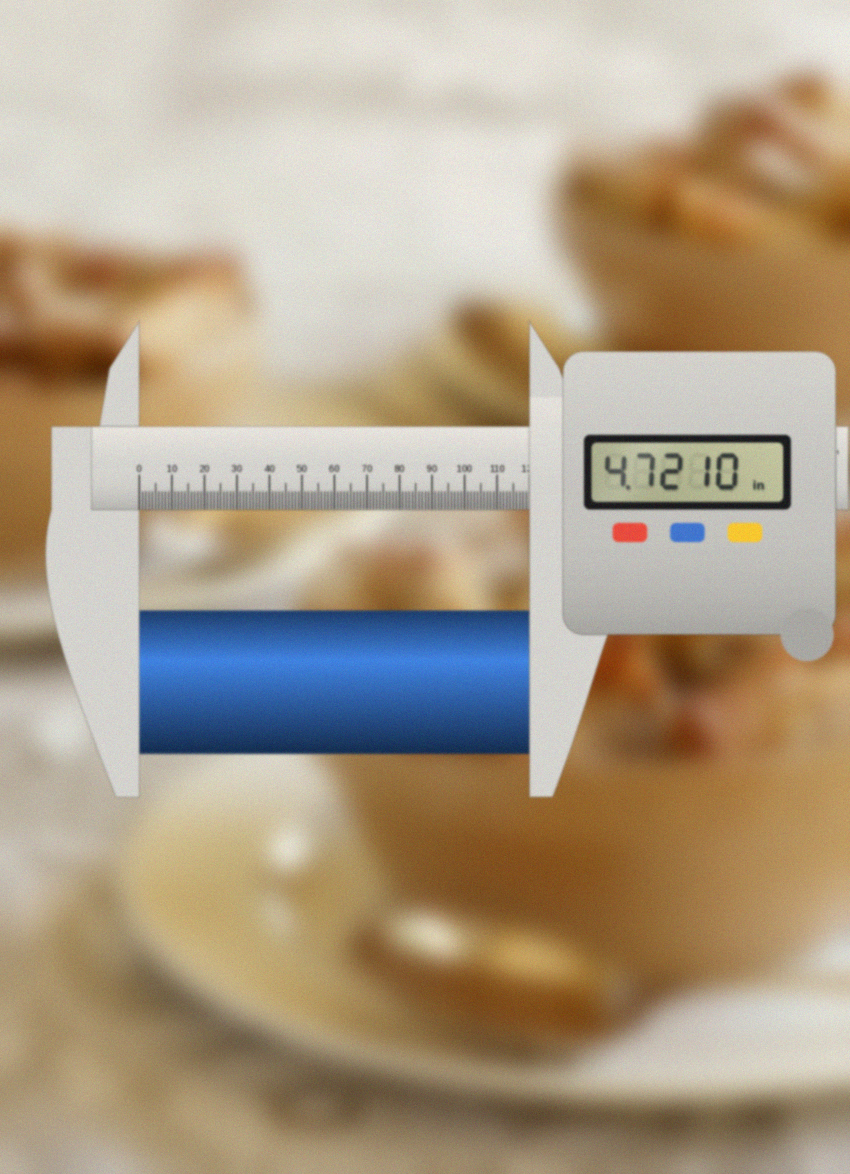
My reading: 4.7210,in
